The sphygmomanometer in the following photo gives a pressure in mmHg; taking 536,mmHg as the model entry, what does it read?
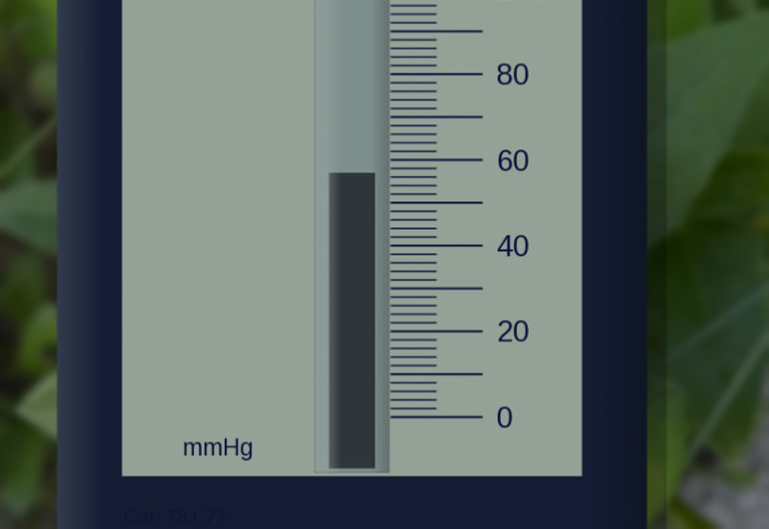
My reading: 57,mmHg
